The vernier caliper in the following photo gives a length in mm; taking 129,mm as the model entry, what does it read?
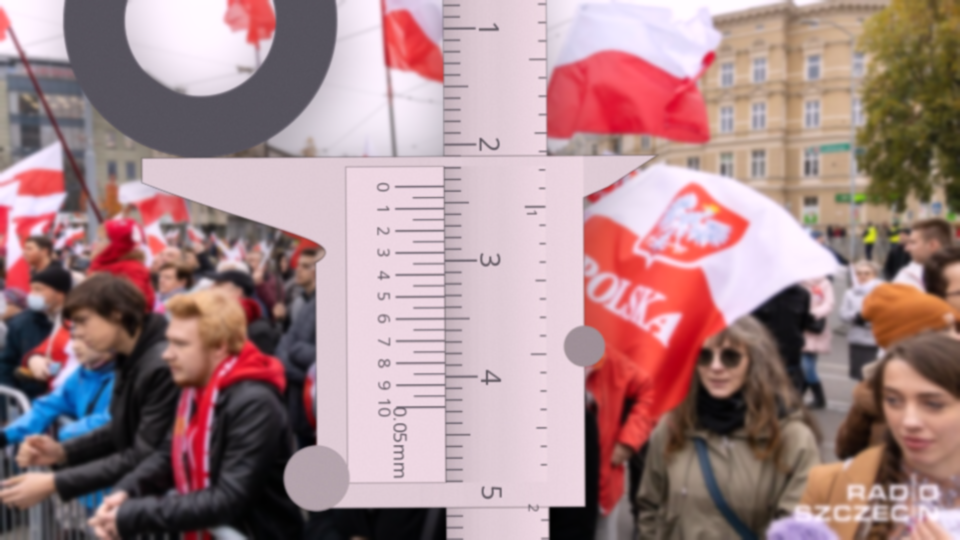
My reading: 23.6,mm
